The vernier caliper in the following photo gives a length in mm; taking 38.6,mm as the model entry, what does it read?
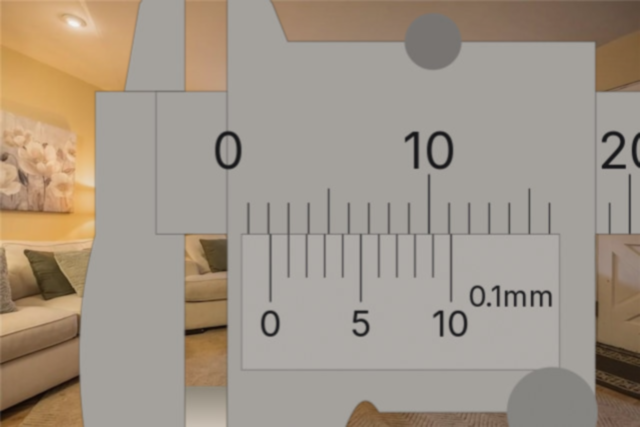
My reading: 2.1,mm
